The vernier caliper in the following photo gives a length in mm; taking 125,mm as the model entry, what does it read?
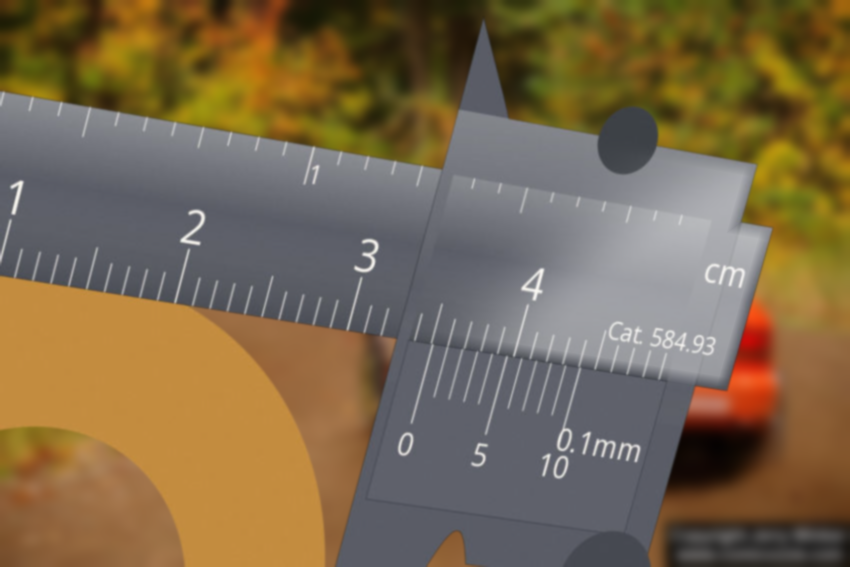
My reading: 35.1,mm
